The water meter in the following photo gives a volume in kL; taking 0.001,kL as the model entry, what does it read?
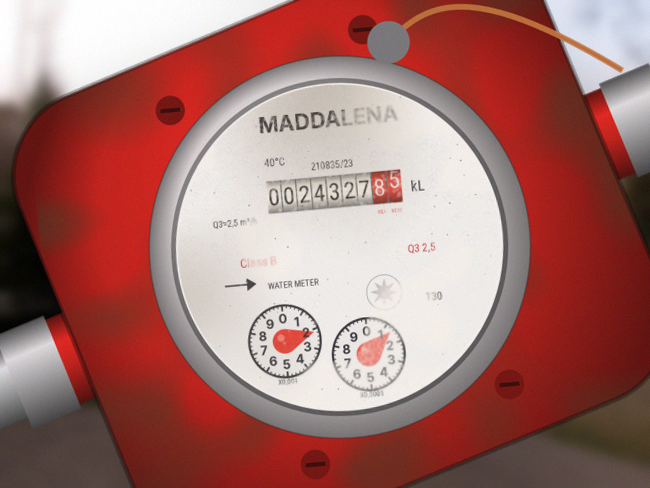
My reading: 24327.8521,kL
